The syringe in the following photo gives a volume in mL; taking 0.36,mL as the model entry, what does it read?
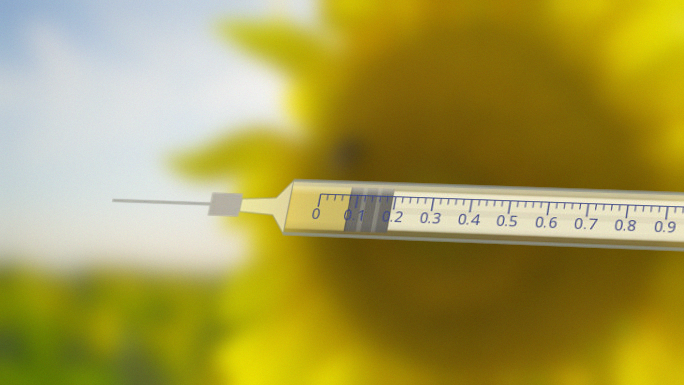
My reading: 0.08,mL
